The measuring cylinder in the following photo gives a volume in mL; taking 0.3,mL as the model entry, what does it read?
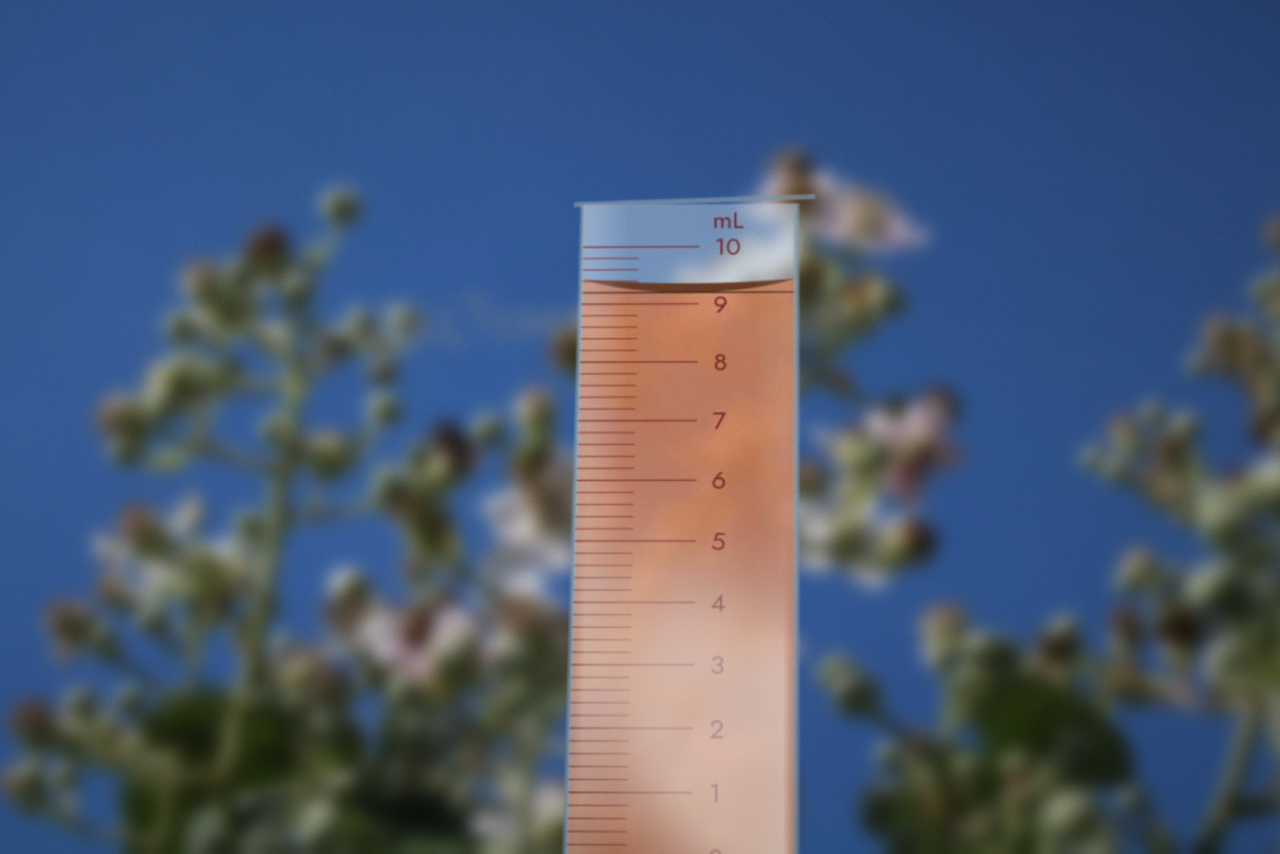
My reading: 9.2,mL
